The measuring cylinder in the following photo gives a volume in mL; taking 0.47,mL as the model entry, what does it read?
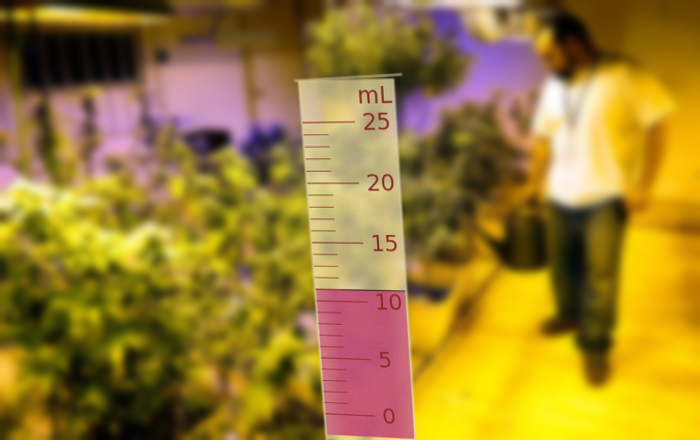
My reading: 11,mL
